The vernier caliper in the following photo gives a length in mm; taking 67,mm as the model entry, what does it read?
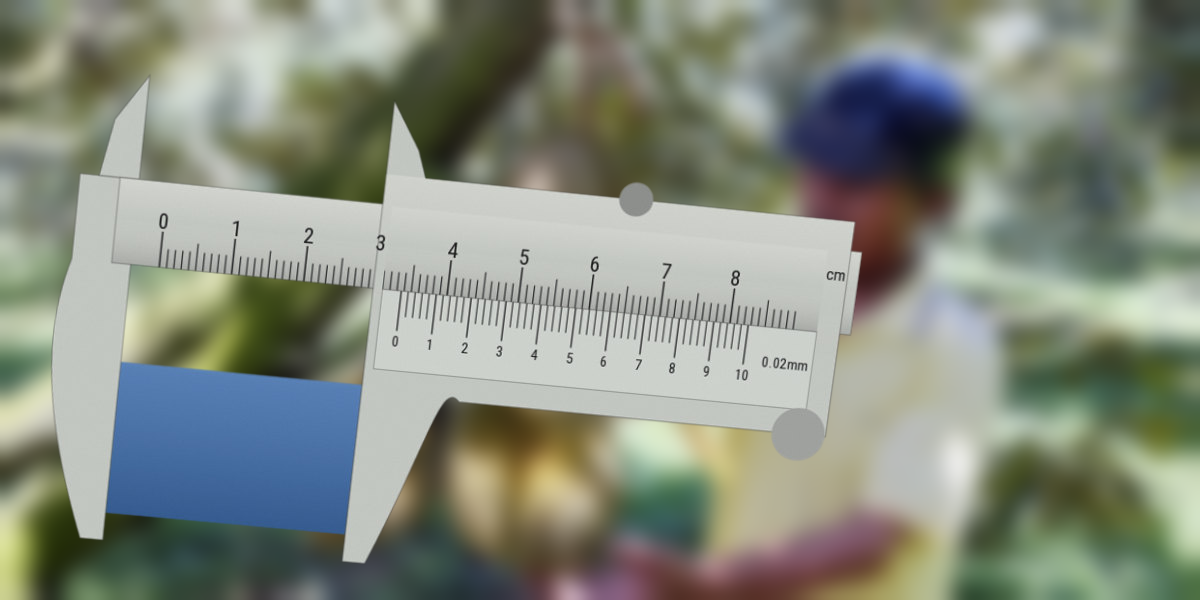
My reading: 33.6,mm
